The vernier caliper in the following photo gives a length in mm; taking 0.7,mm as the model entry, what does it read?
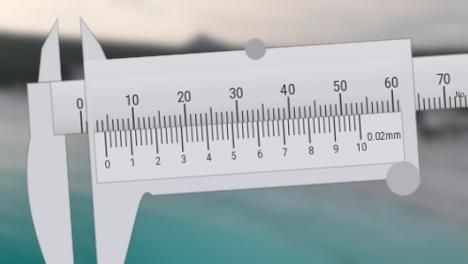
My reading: 4.4,mm
